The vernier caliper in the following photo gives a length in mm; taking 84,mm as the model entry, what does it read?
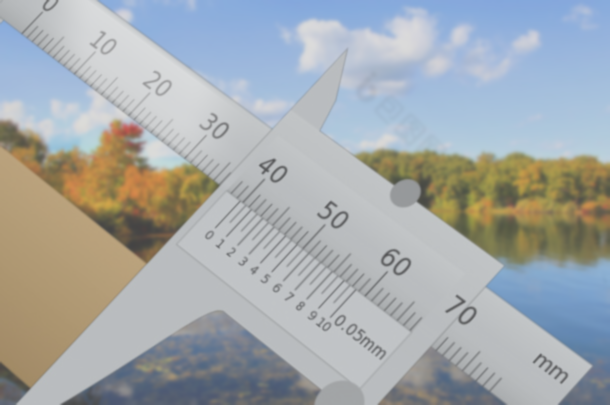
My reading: 39.6,mm
